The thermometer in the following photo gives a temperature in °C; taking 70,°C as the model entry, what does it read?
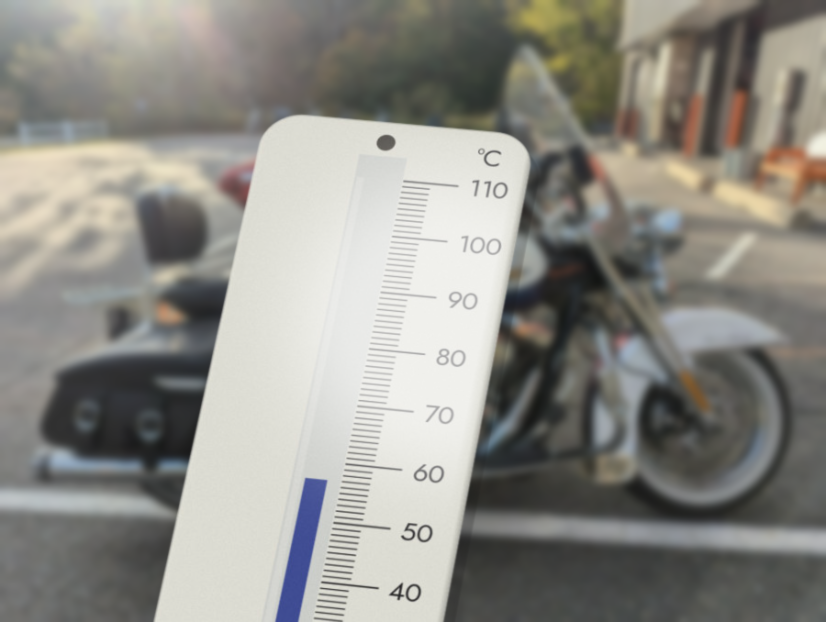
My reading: 57,°C
